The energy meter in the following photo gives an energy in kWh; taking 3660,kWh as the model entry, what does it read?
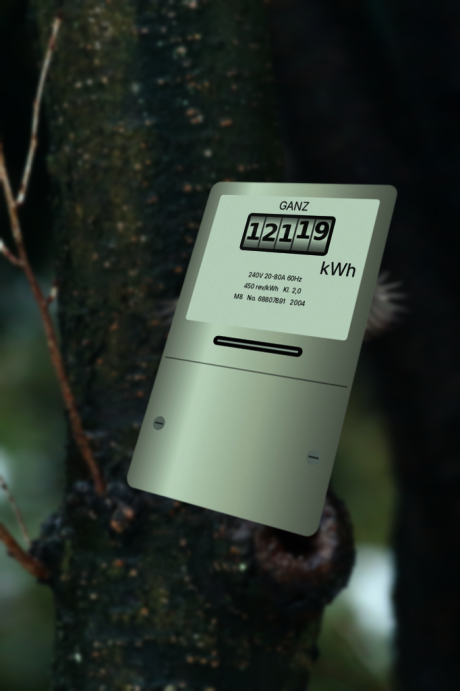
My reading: 12119,kWh
